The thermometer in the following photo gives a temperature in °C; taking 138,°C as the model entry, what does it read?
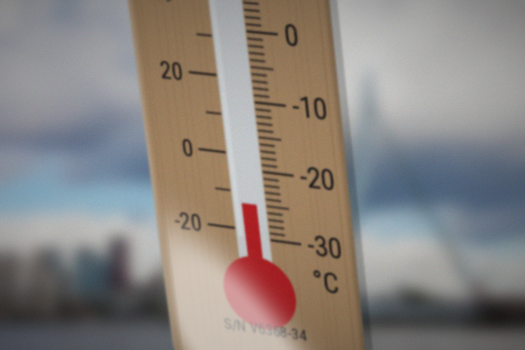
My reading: -25,°C
